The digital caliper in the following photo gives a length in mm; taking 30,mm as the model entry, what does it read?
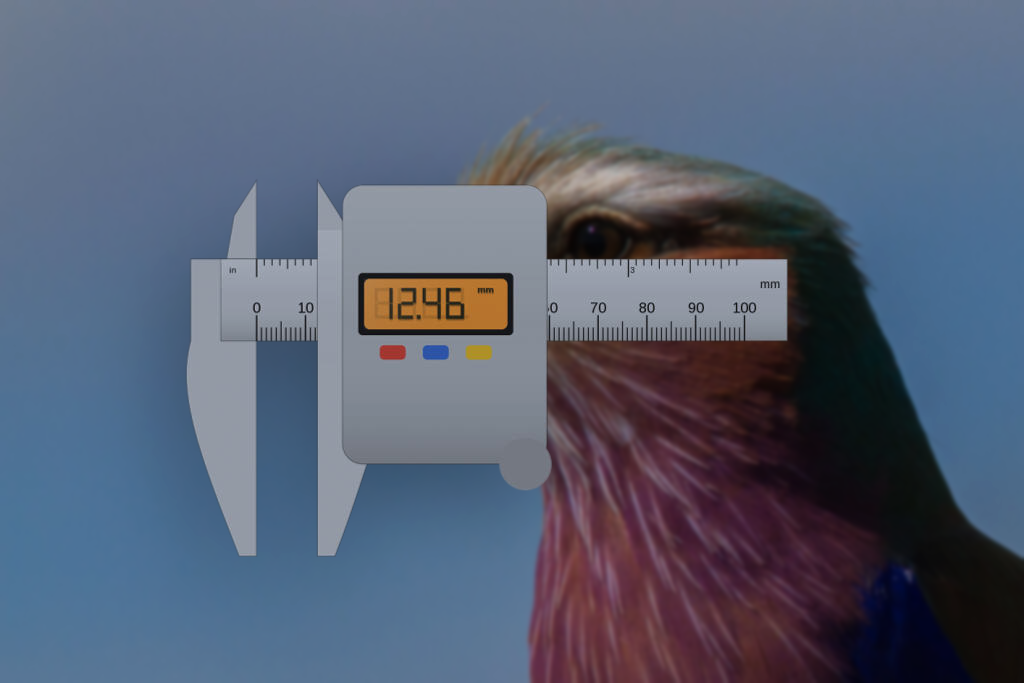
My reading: 12.46,mm
